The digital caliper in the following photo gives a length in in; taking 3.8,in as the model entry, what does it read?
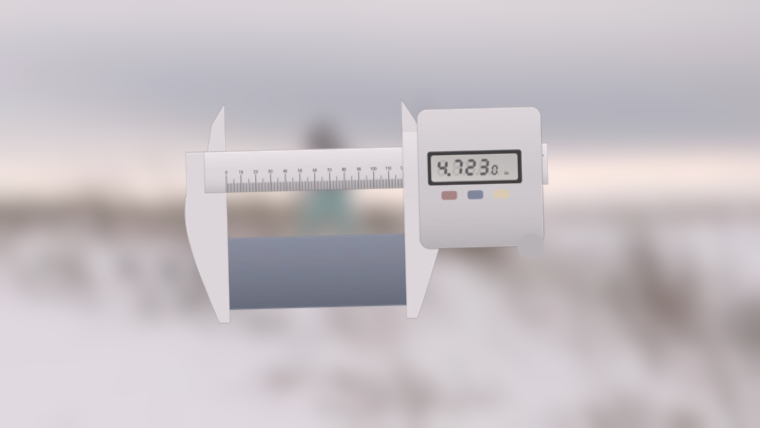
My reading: 4.7230,in
